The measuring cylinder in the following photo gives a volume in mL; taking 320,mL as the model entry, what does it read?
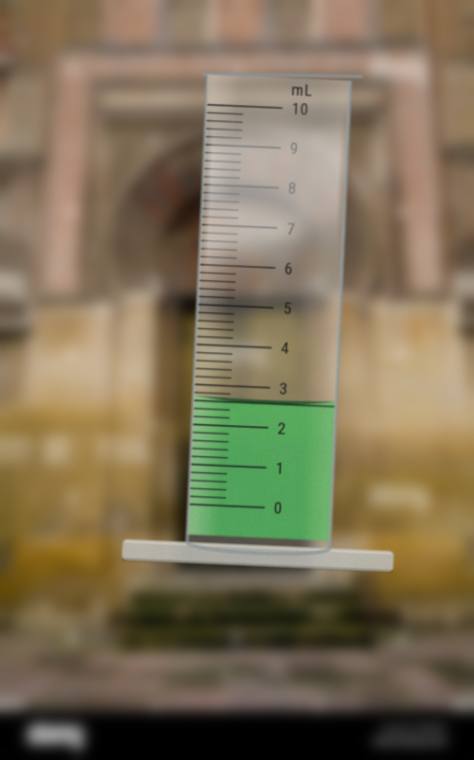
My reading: 2.6,mL
